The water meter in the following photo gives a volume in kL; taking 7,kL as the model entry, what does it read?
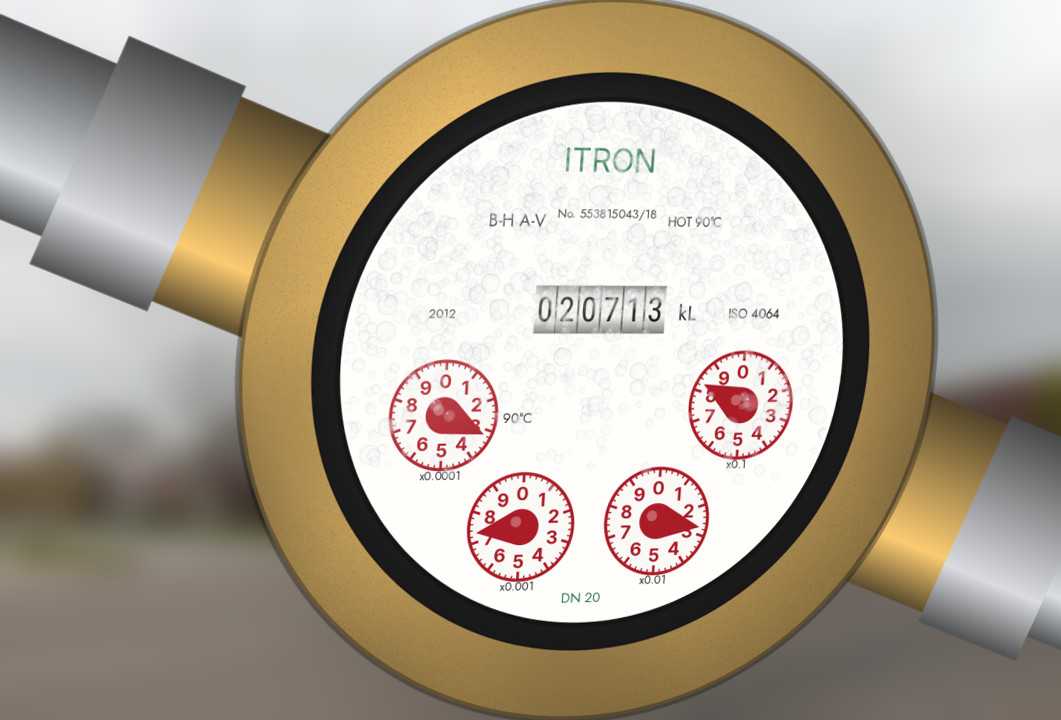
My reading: 20713.8273,kL
